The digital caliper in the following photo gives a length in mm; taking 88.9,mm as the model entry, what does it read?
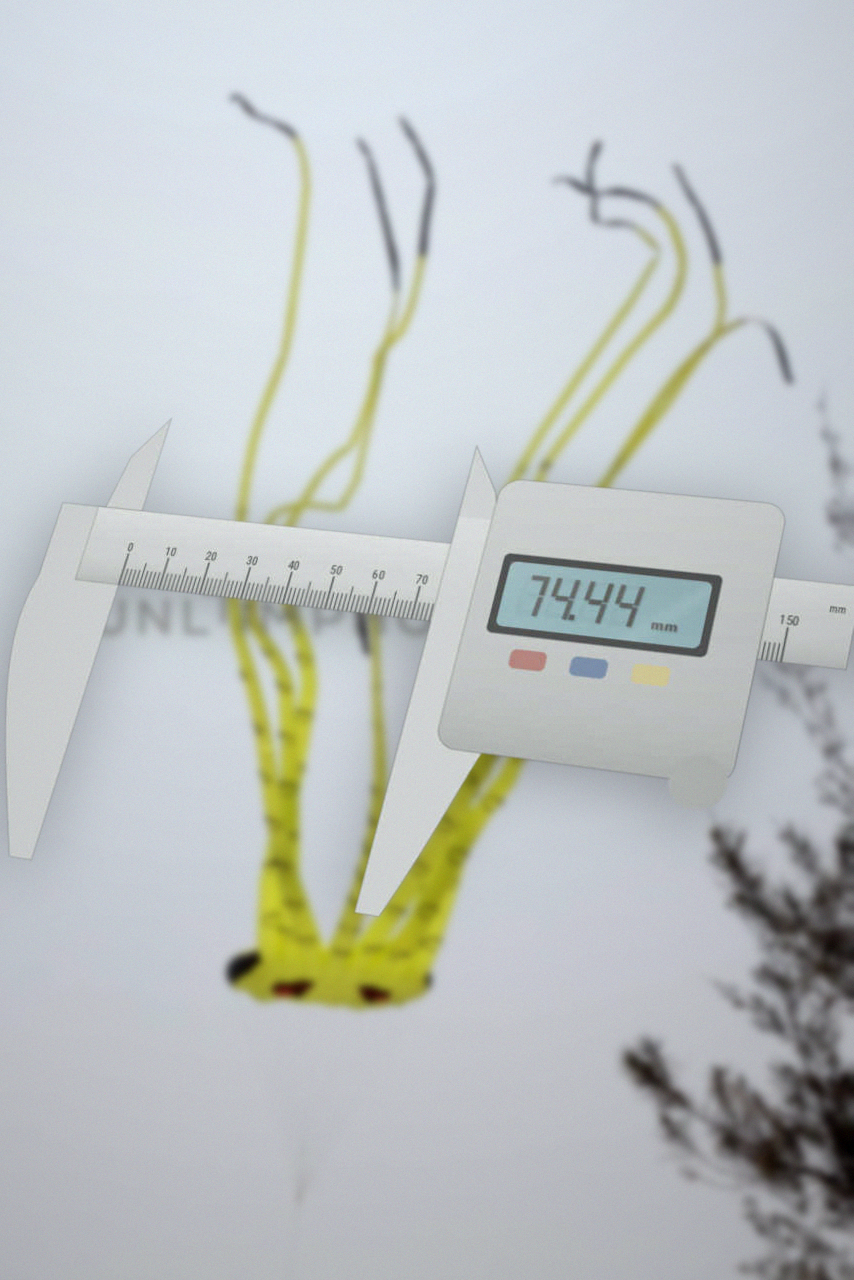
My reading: 74.44,mm
